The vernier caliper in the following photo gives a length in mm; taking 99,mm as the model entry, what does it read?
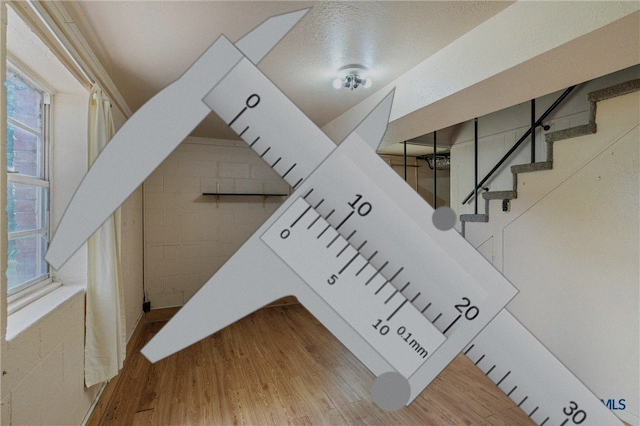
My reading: 7.7,mm
